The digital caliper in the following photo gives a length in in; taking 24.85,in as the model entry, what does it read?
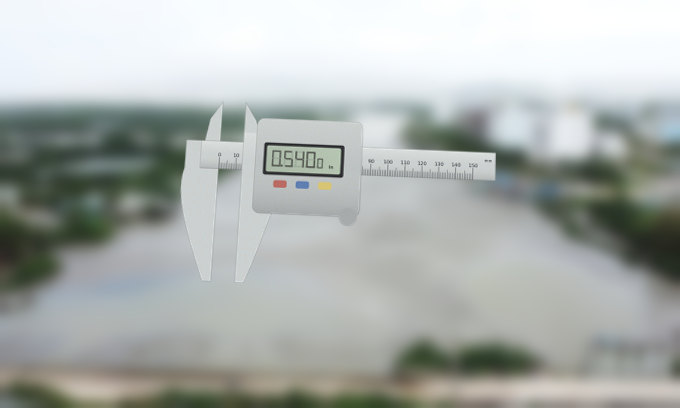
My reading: 0.5400,in
